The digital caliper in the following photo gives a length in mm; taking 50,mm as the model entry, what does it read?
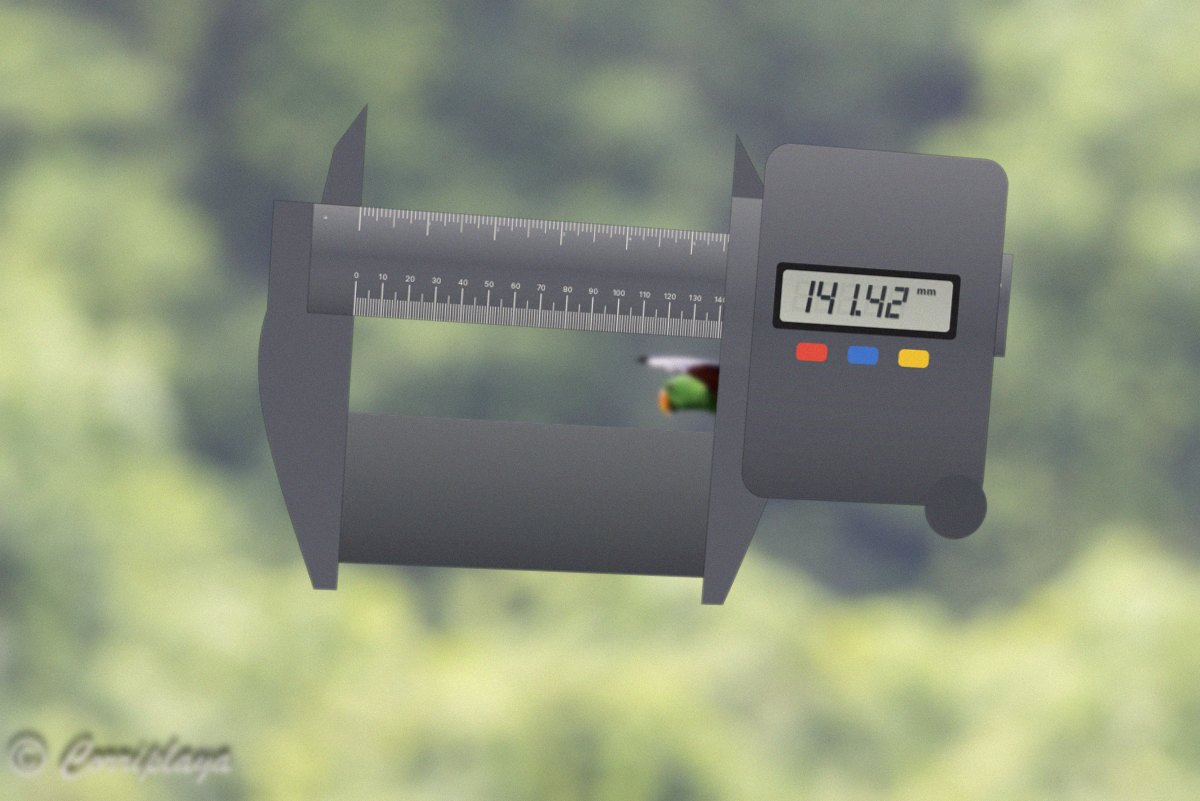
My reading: 141.42,mm
